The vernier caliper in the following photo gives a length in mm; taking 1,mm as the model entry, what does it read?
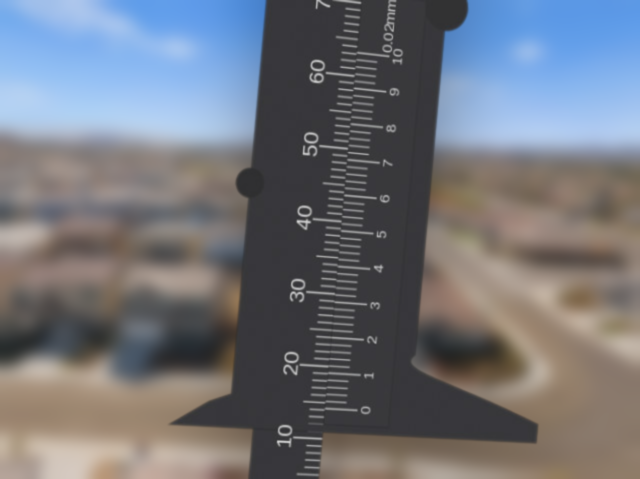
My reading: 14.2,mm
